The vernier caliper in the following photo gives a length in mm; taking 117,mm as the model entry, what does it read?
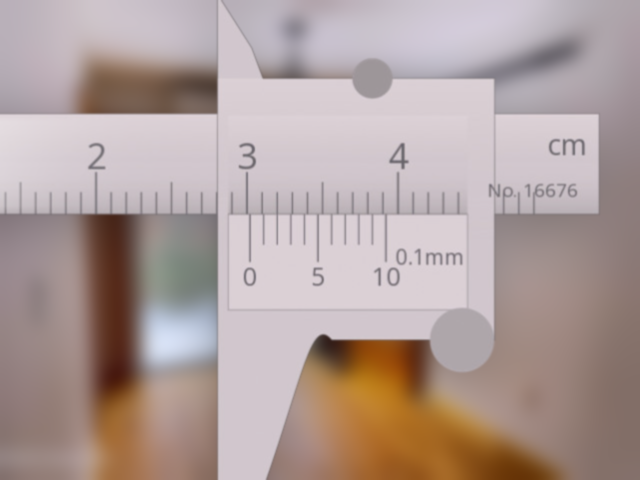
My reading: 30.2,mm
